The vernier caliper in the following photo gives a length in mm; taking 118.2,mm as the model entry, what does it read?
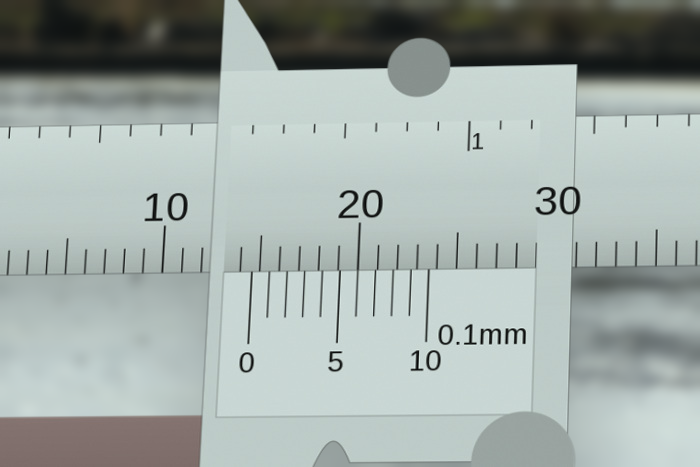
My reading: 14.6,mm
